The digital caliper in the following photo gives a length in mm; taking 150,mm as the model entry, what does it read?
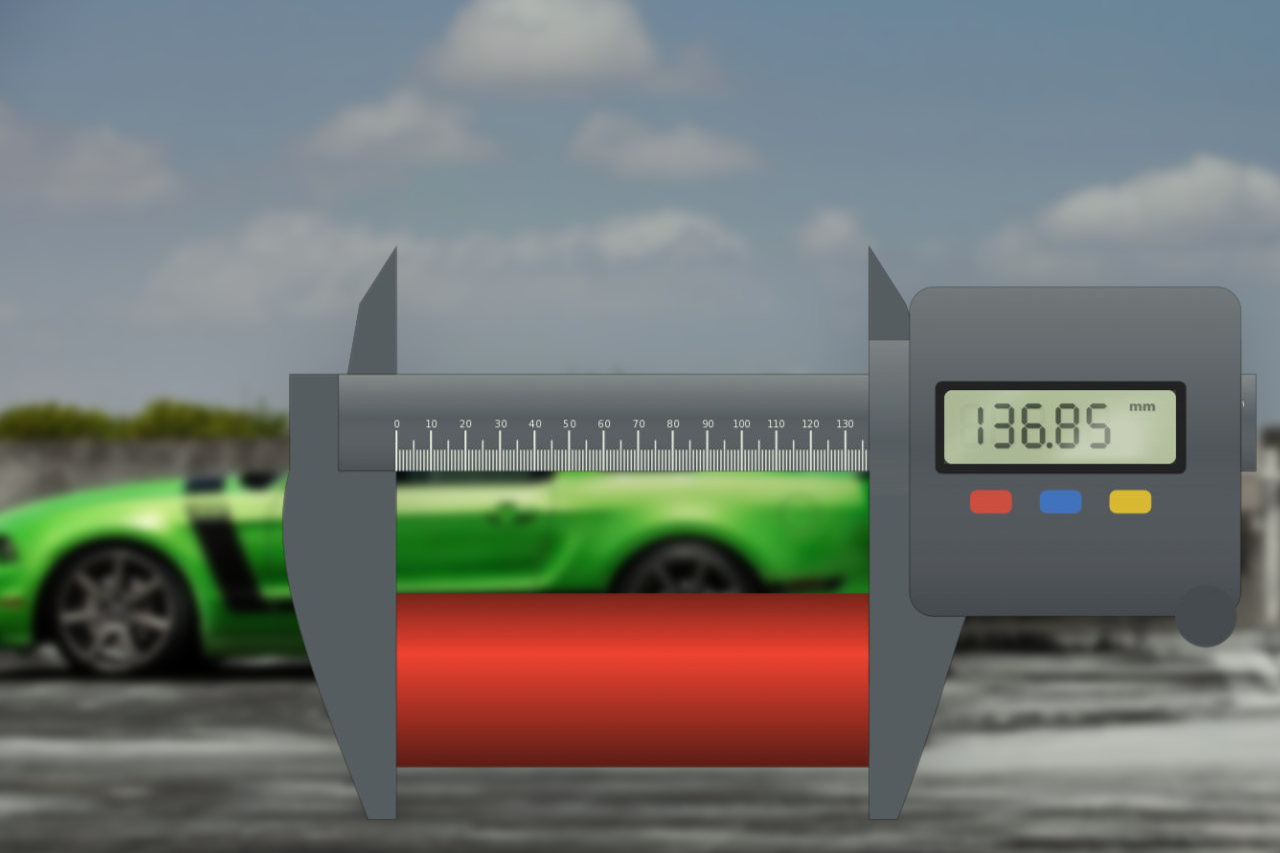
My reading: 136.85,mm
